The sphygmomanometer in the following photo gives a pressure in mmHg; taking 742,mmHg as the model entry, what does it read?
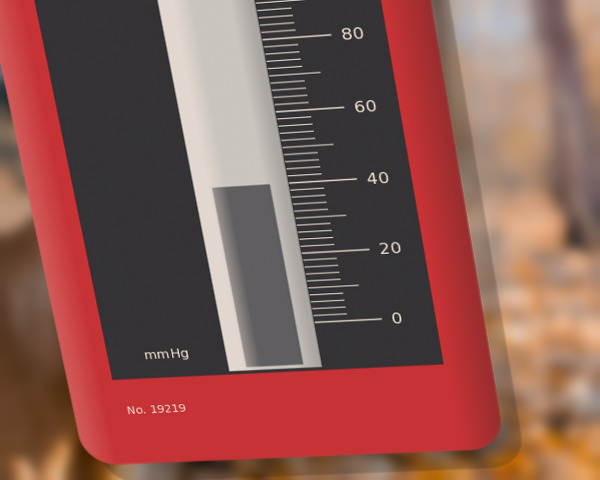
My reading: 40,mmHg
